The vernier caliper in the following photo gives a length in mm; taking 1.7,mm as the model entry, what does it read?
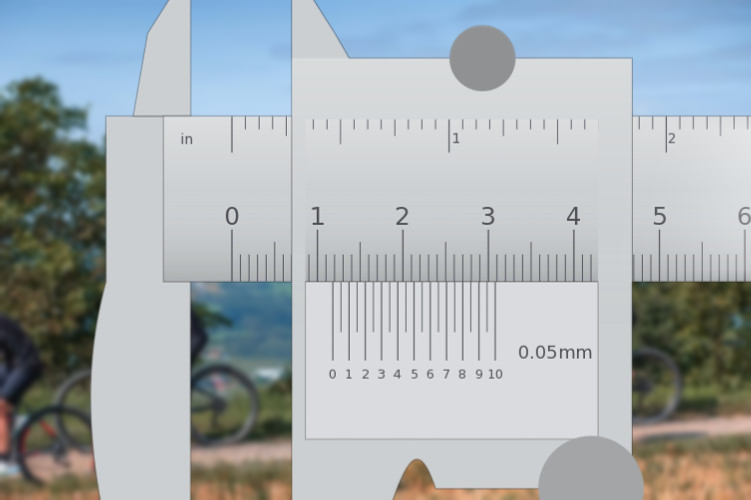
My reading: 11.8,mm
